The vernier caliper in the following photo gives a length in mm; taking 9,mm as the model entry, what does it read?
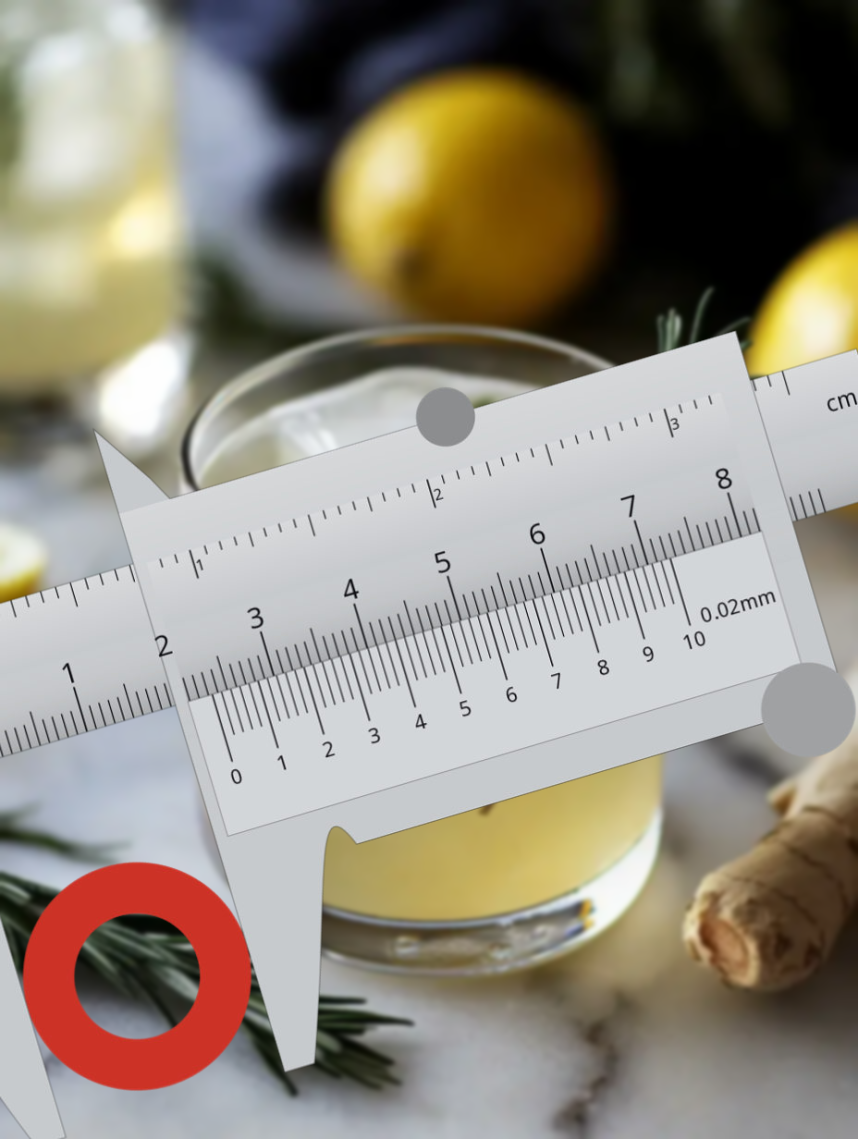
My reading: 23.4,mm
